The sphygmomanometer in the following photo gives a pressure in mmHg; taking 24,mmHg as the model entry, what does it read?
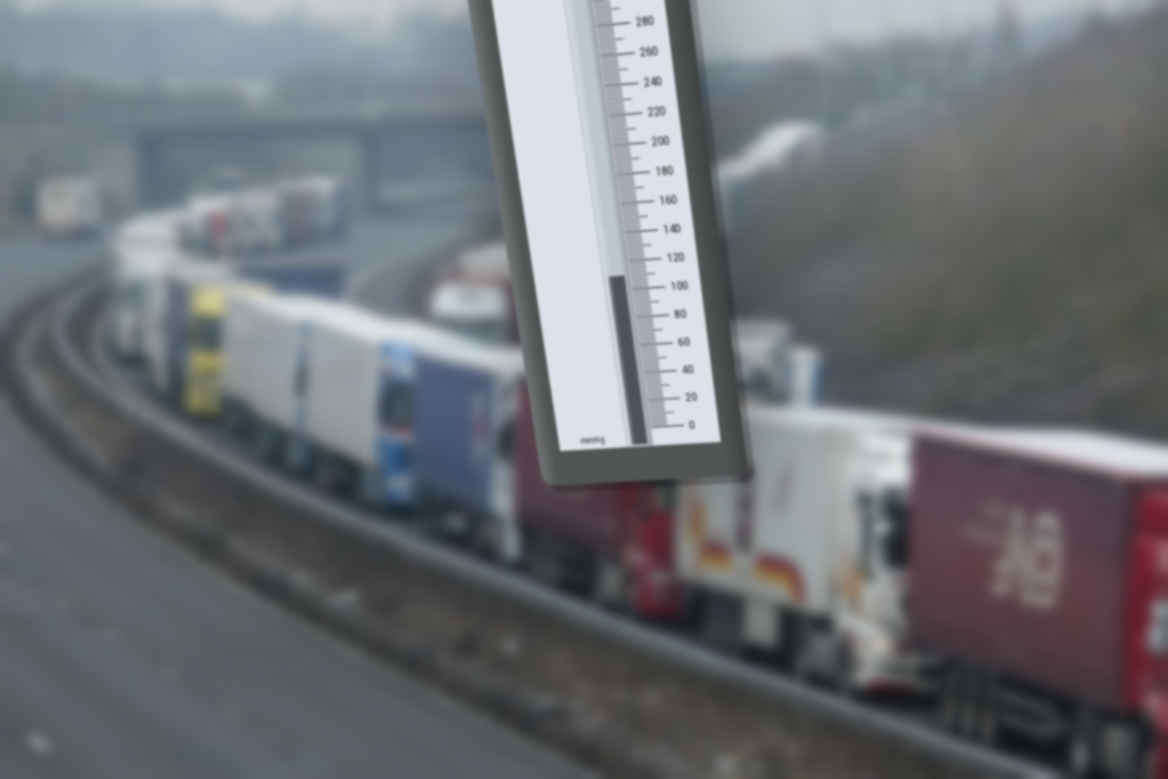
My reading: 110,mmHg
